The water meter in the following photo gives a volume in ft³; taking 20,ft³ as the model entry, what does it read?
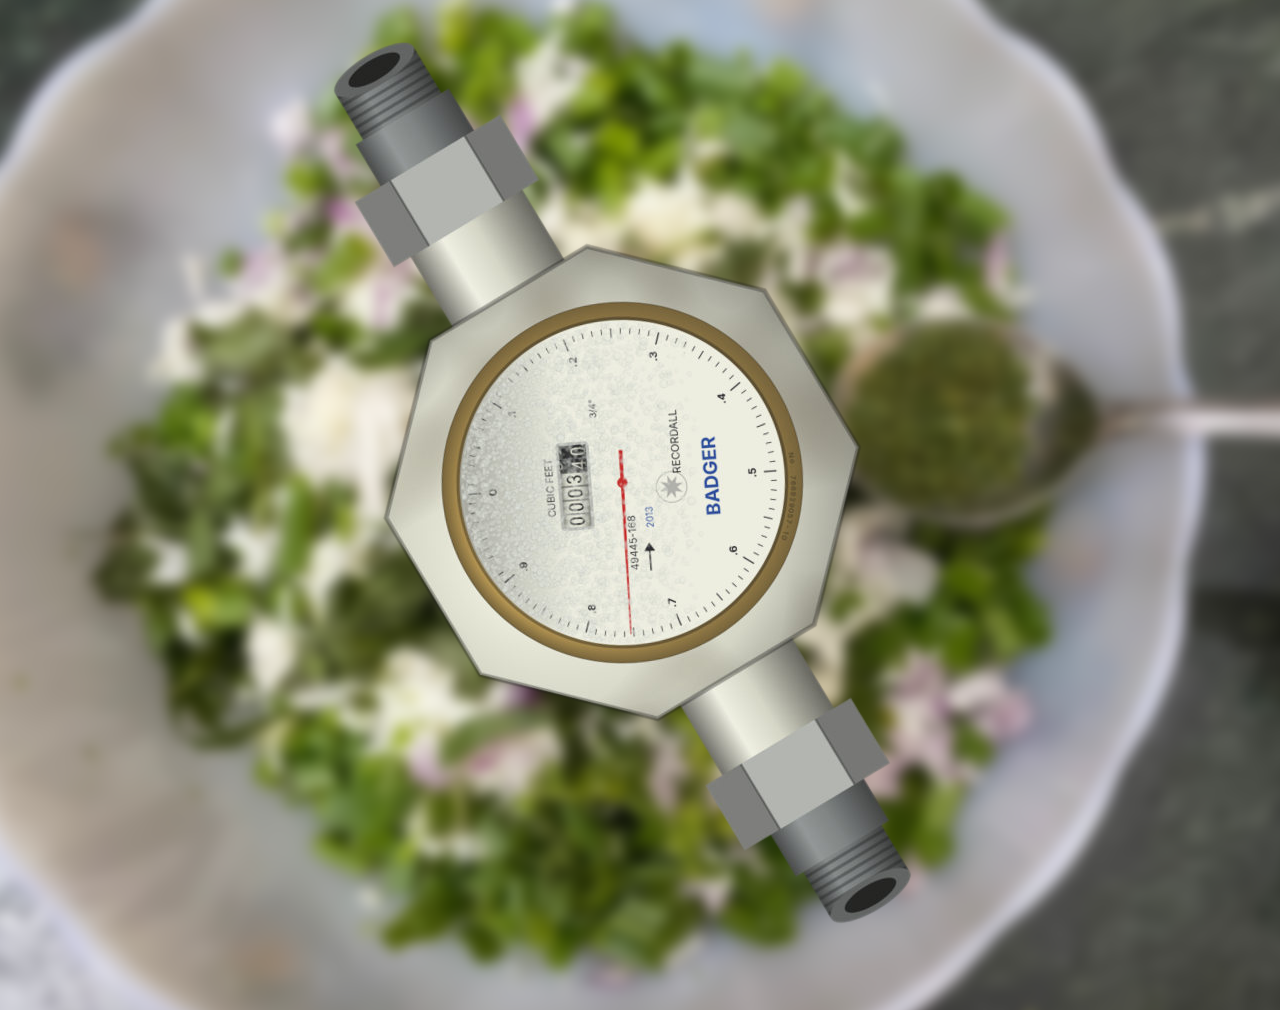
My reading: 339.75,ft³
